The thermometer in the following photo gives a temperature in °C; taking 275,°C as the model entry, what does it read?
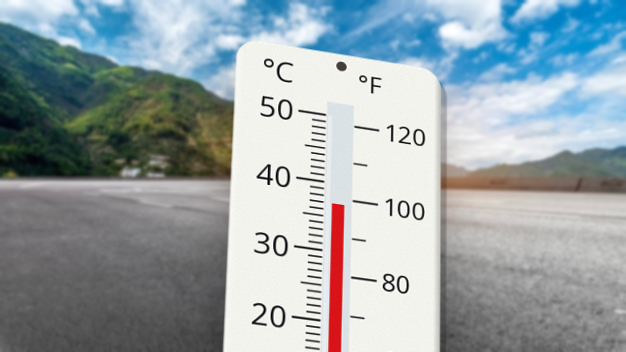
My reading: 37,°C
